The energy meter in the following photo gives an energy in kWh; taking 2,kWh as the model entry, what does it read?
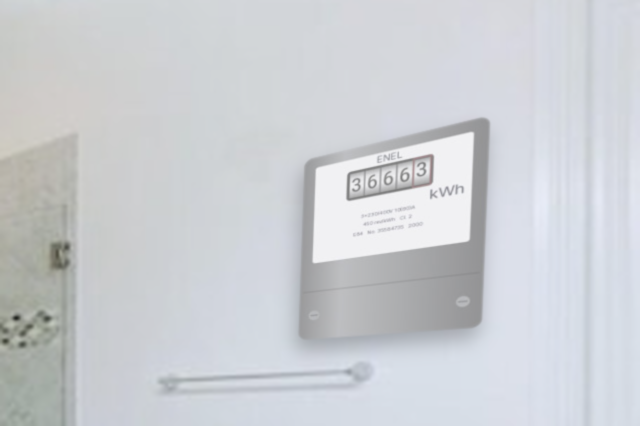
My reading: 3666.3,kWh
